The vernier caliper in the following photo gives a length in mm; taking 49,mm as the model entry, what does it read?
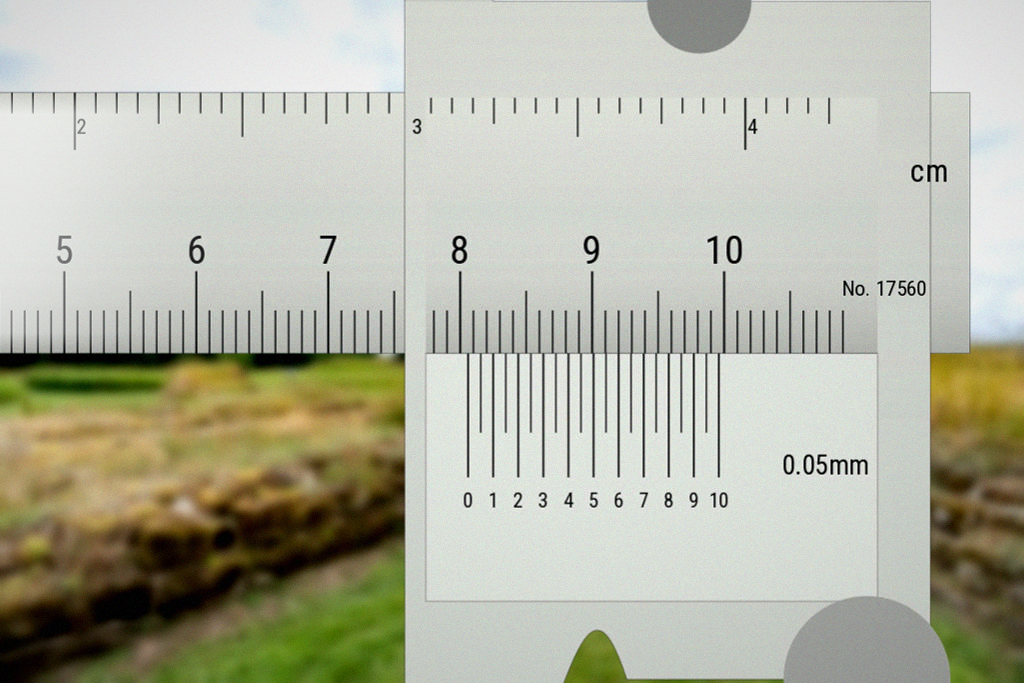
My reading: 80.6,mm
